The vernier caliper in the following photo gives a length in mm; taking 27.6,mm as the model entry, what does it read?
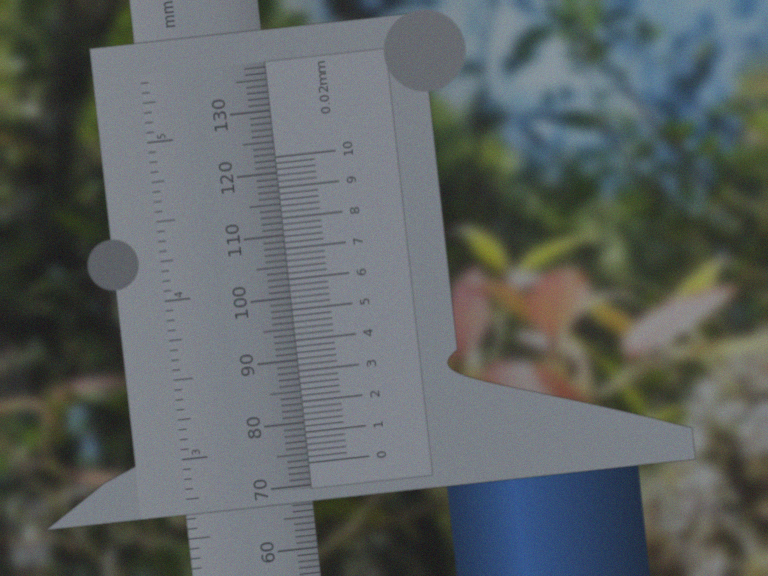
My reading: 73.5,mm
